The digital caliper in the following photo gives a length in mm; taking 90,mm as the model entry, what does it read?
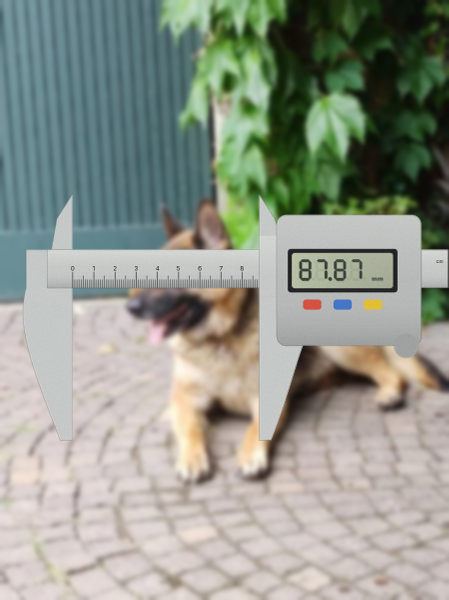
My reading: 87.87,mm
